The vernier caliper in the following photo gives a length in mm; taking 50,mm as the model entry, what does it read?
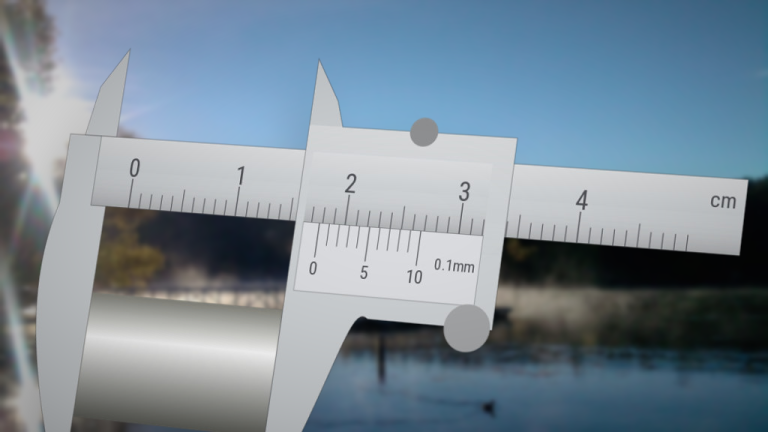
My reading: 17.7,mm
